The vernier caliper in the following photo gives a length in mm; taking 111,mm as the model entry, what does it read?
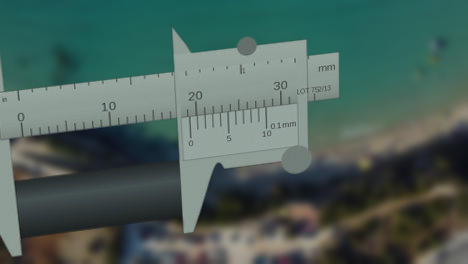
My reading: 19.2,mm
